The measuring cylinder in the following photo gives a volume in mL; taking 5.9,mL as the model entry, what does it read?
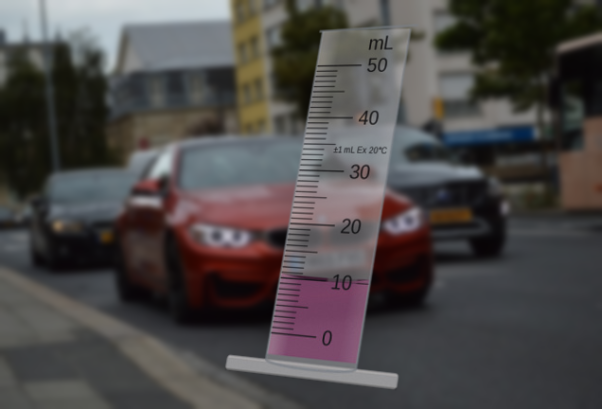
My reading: 10,mL
